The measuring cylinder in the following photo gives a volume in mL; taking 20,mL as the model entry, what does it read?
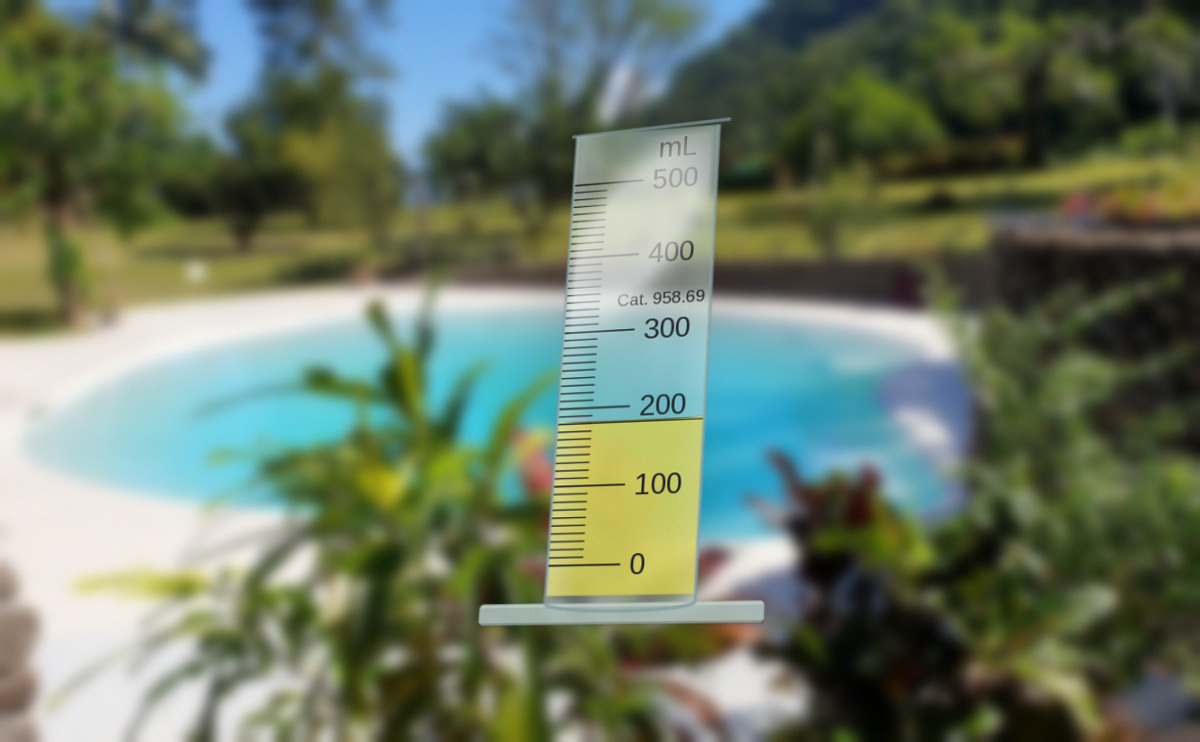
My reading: 180,mL
